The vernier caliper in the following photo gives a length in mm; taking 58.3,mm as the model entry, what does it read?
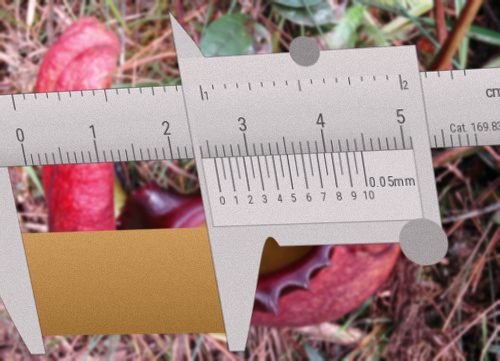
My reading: 25.6,mm
